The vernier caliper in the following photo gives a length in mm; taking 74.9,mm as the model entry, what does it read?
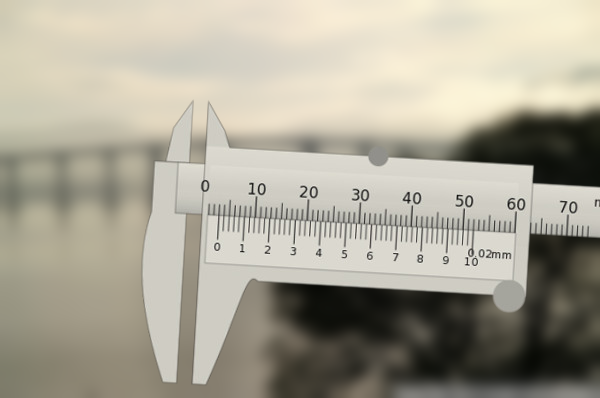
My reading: 3.0,mm
